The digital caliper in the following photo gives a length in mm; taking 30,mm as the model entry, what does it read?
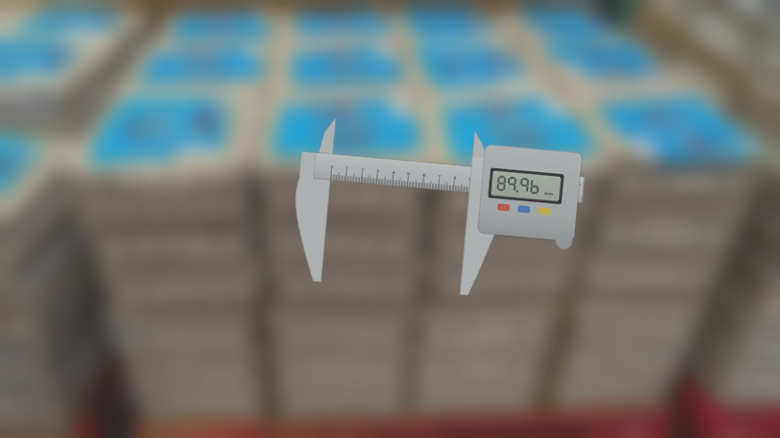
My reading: 89.96,mm
